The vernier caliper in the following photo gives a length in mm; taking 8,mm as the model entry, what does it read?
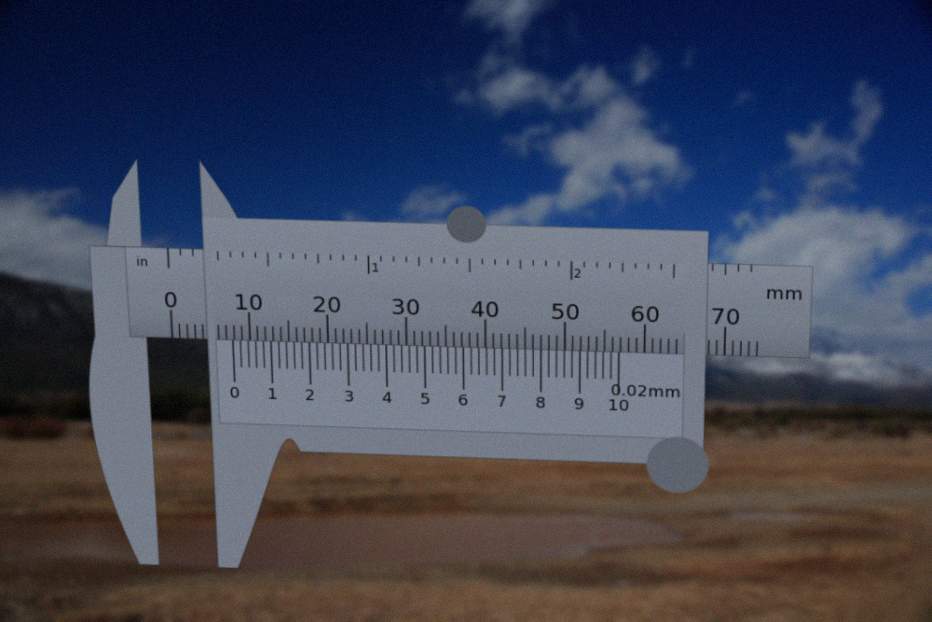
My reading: 7.8,mm
